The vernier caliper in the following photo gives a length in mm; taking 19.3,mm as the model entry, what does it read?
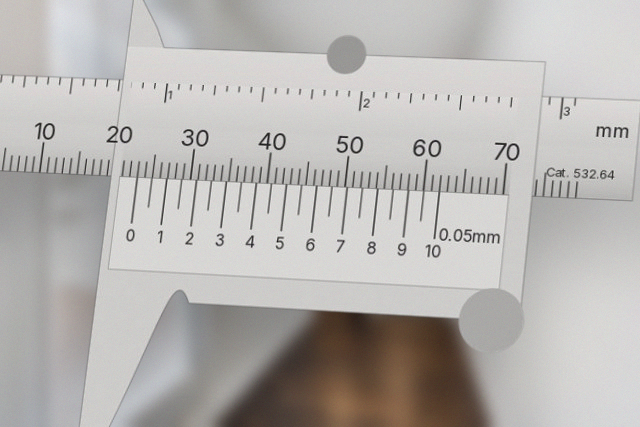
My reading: 23.0,mm
